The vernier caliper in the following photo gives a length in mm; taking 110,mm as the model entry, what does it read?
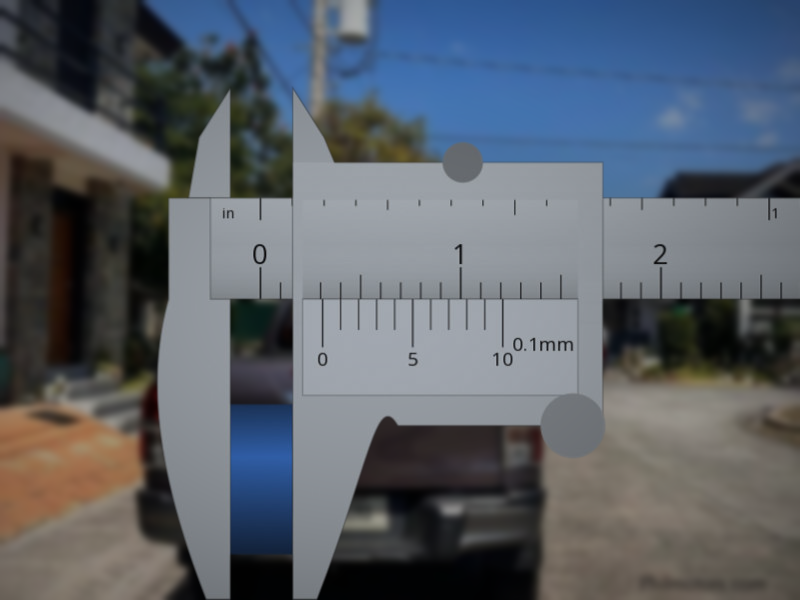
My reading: 3.1,mm
